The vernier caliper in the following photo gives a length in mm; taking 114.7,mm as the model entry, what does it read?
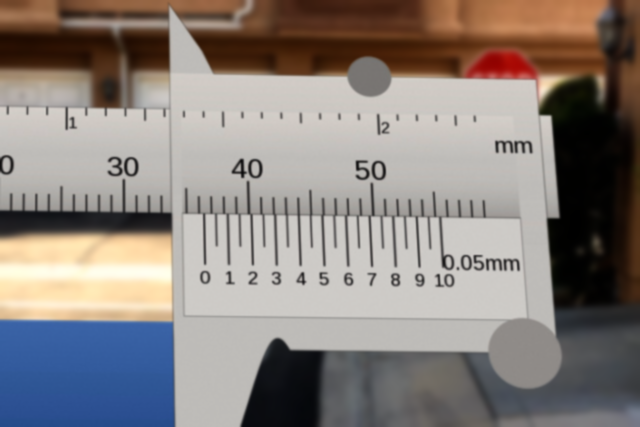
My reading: 36.4,mm
